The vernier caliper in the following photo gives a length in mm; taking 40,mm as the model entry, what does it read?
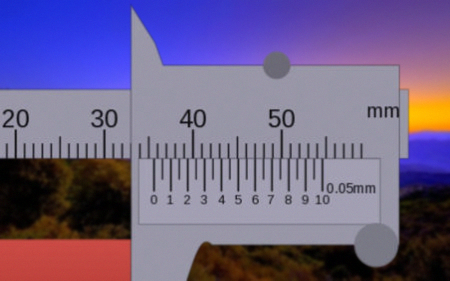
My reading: 35.6,mm
